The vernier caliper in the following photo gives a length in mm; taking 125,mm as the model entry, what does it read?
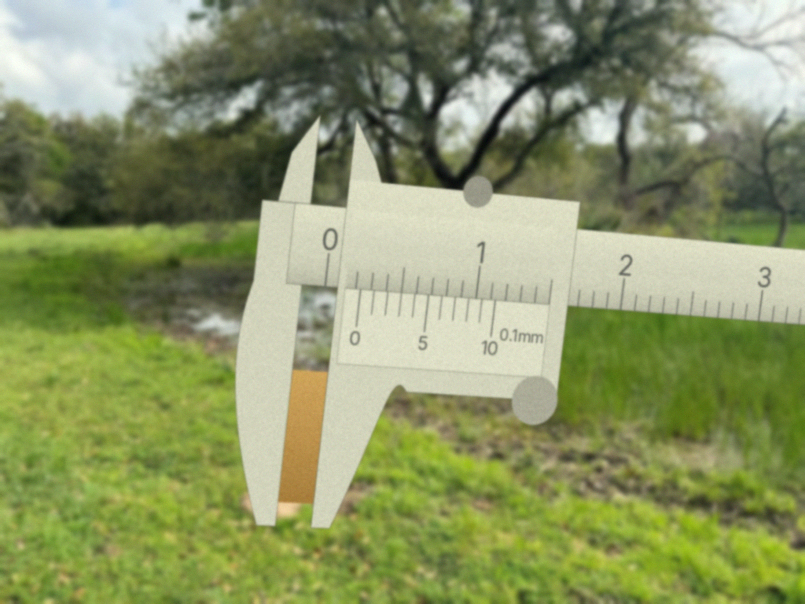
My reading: 2.3,mm
